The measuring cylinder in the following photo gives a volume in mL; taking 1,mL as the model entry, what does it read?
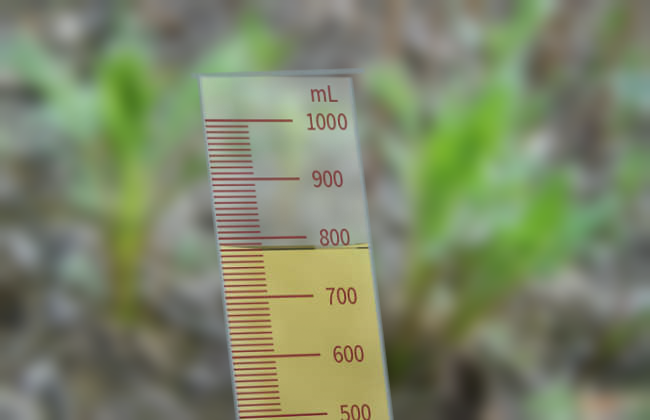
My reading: 780,mL
